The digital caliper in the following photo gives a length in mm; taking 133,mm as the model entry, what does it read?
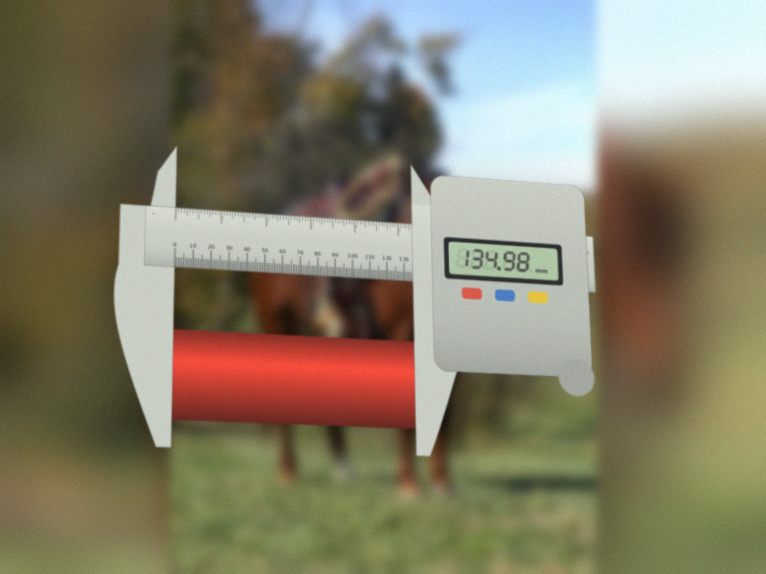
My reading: 134.98,mm
